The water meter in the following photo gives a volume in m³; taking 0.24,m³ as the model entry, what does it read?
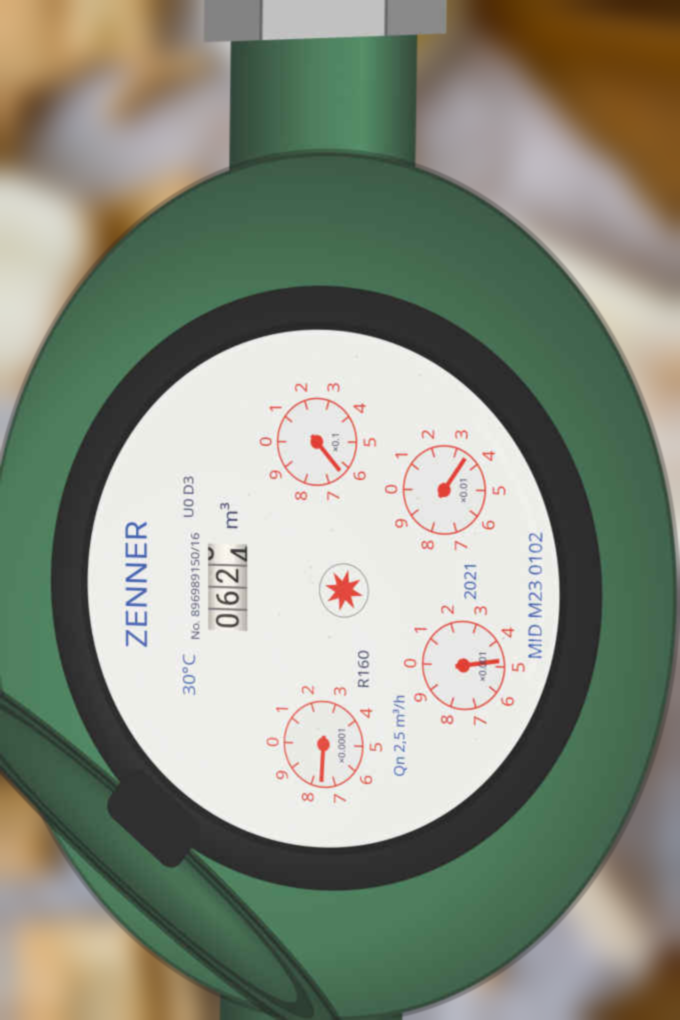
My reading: 623.6347,m³
